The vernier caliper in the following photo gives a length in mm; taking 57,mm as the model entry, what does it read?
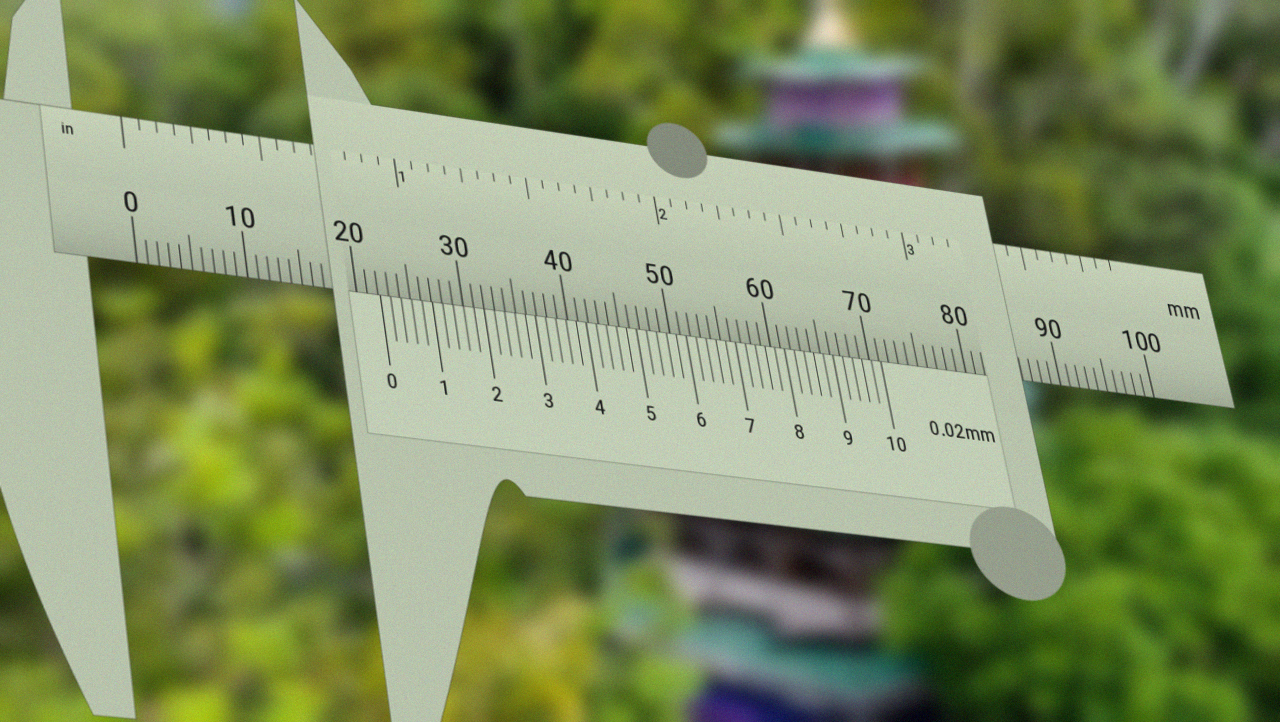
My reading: 22.2,mm
